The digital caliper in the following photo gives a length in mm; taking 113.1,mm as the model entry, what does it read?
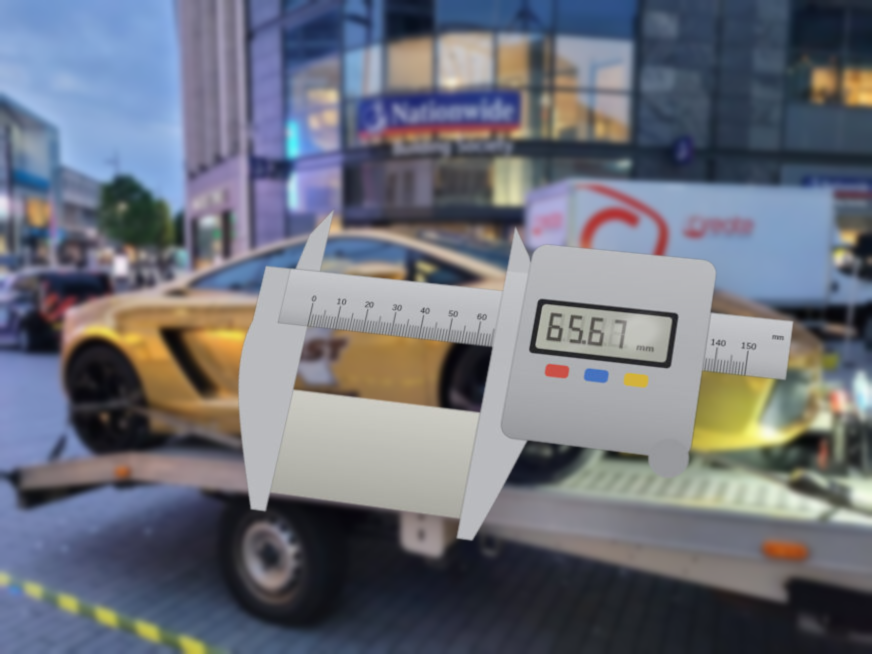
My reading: 65.67,mm
